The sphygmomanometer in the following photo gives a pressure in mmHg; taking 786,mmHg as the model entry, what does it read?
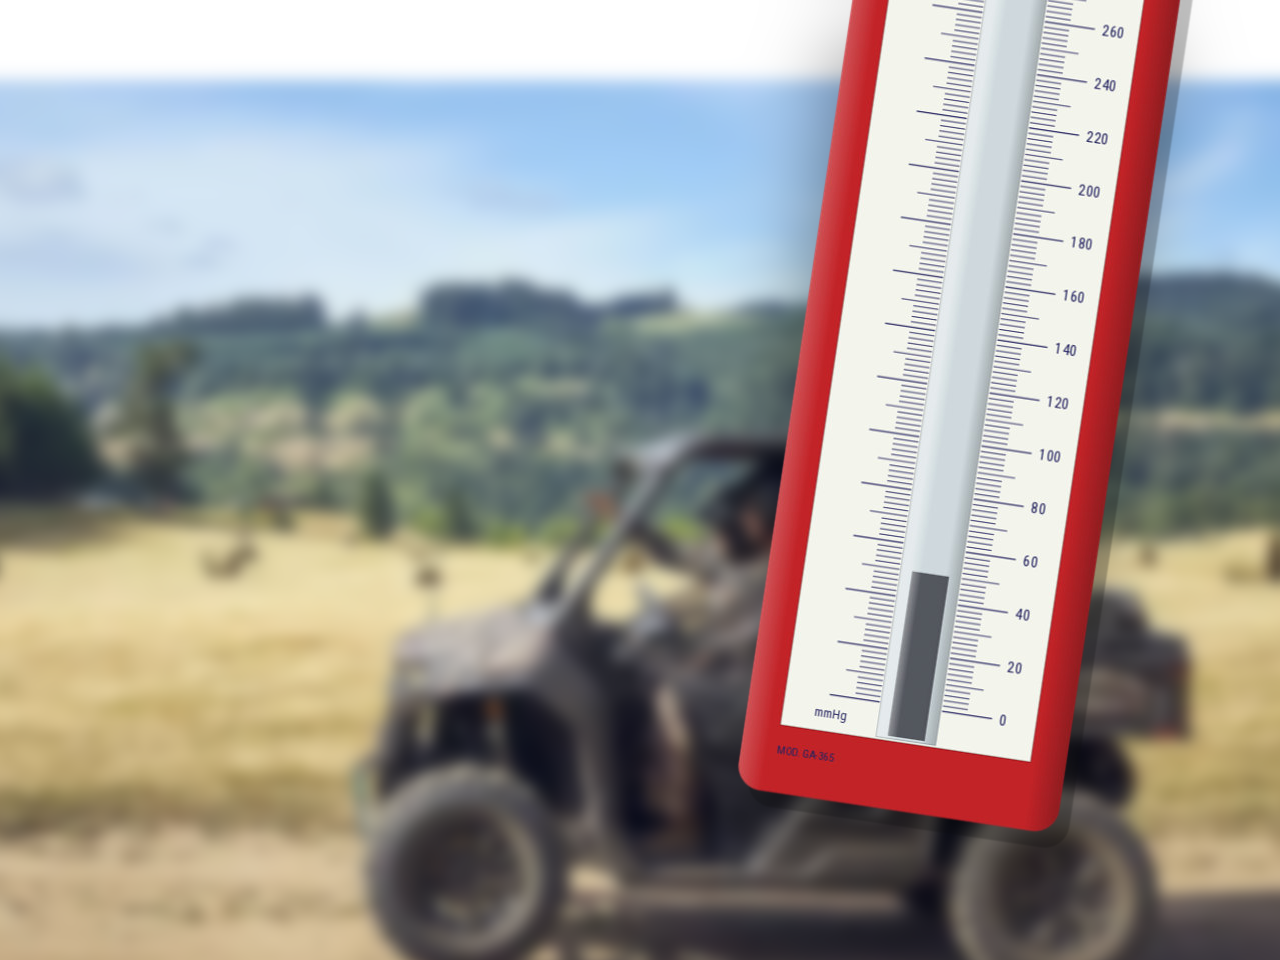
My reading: 50,mmHg
